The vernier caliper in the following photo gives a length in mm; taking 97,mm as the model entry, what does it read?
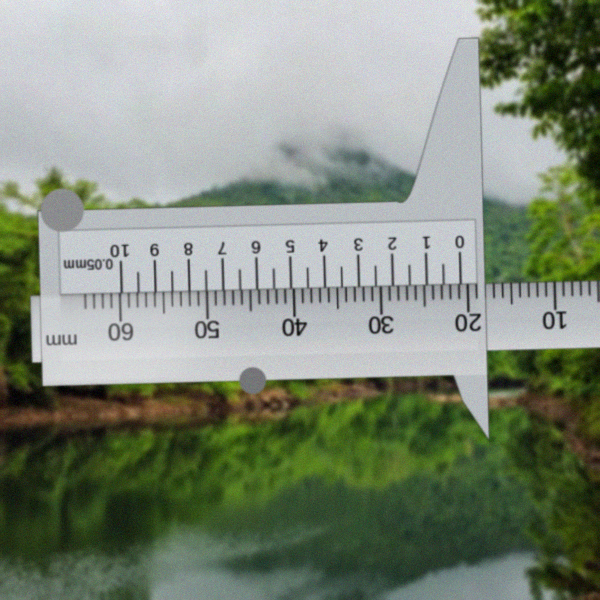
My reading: 20.8,mm
